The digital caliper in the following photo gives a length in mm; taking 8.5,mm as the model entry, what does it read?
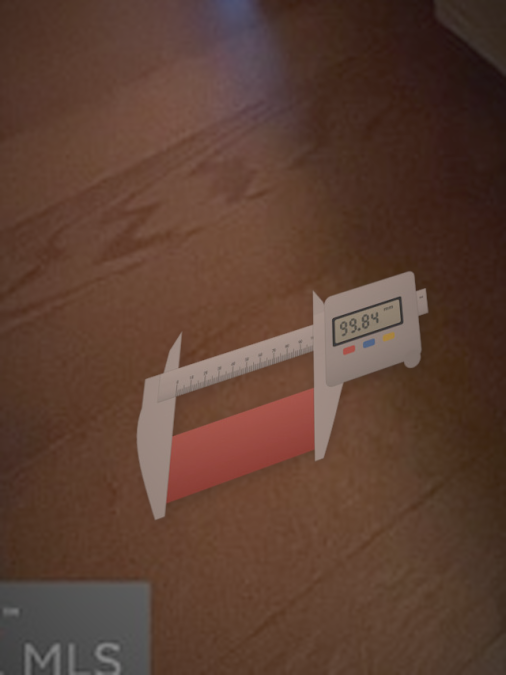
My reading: 99.84,mm
